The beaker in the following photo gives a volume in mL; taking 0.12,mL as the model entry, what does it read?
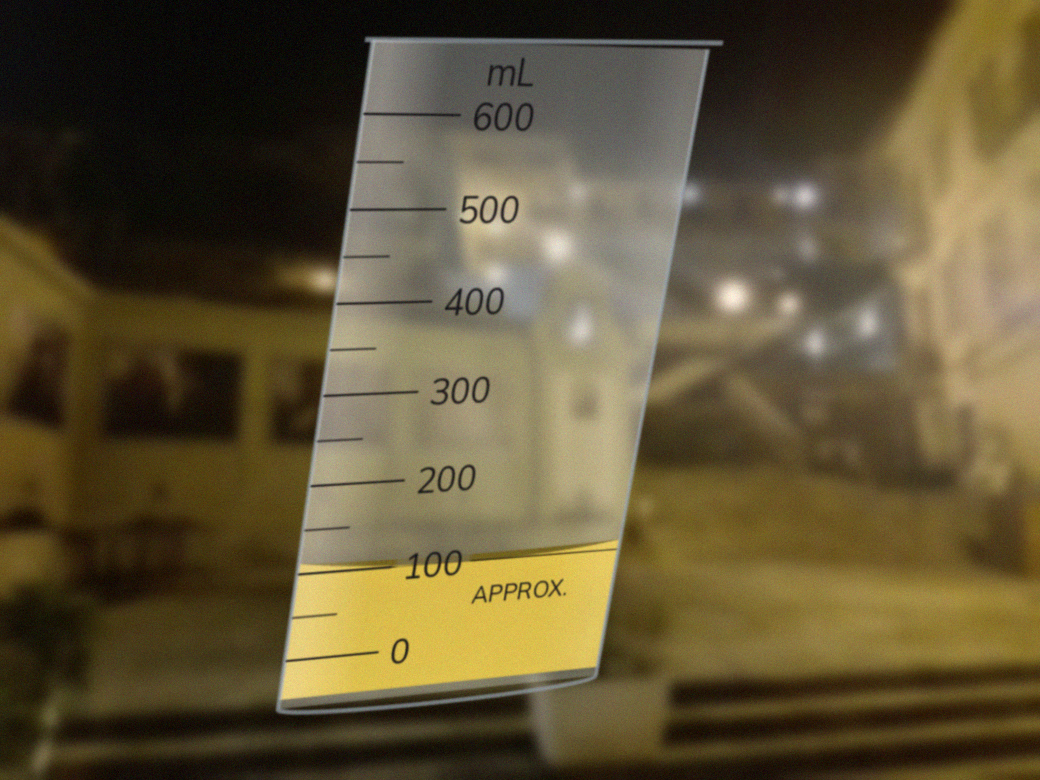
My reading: 100,mL
